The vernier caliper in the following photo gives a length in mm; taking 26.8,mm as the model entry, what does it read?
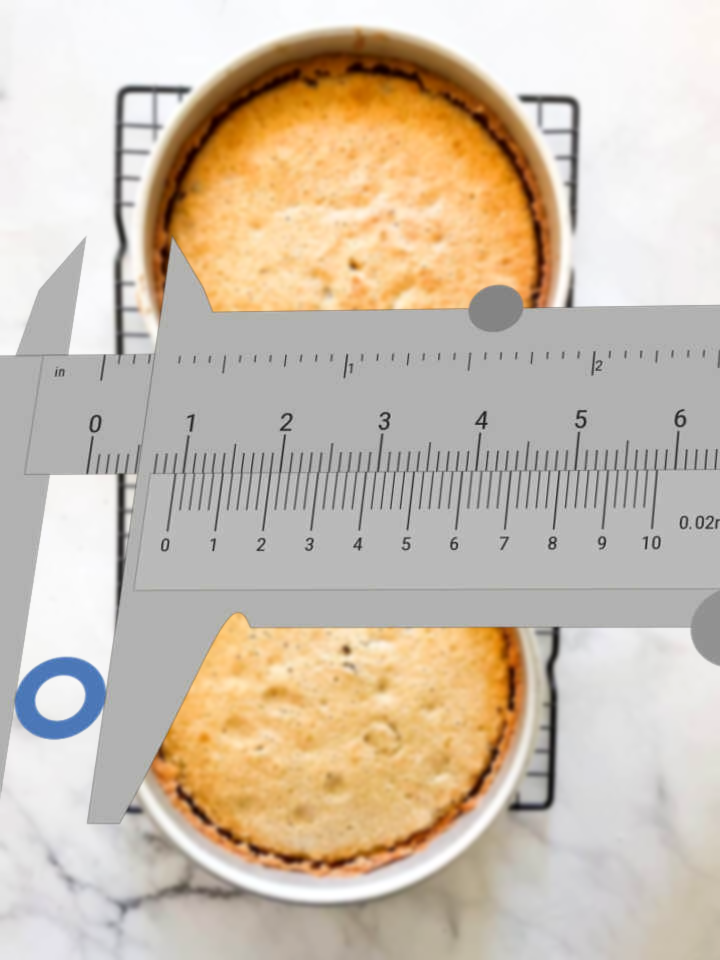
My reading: 9.2,mm
